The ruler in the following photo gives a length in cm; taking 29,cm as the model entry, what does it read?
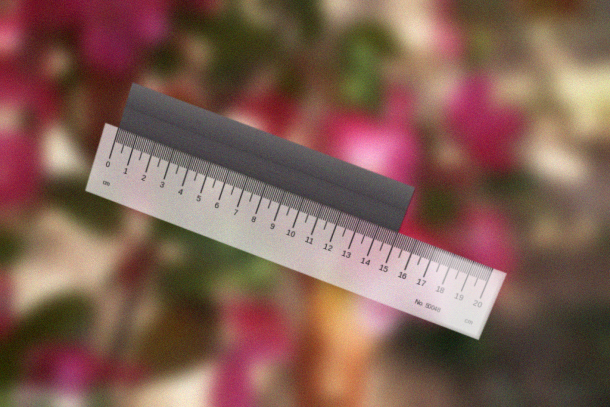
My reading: 15,cm
